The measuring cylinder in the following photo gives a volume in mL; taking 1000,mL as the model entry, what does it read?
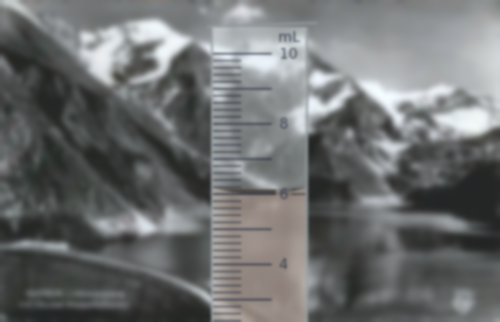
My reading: 6,mL
